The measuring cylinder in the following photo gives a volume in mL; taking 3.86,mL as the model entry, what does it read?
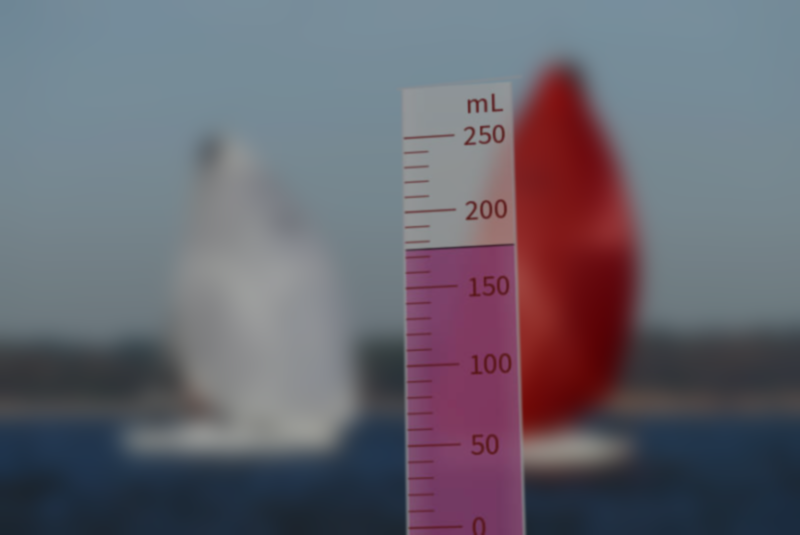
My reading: 175,mL
